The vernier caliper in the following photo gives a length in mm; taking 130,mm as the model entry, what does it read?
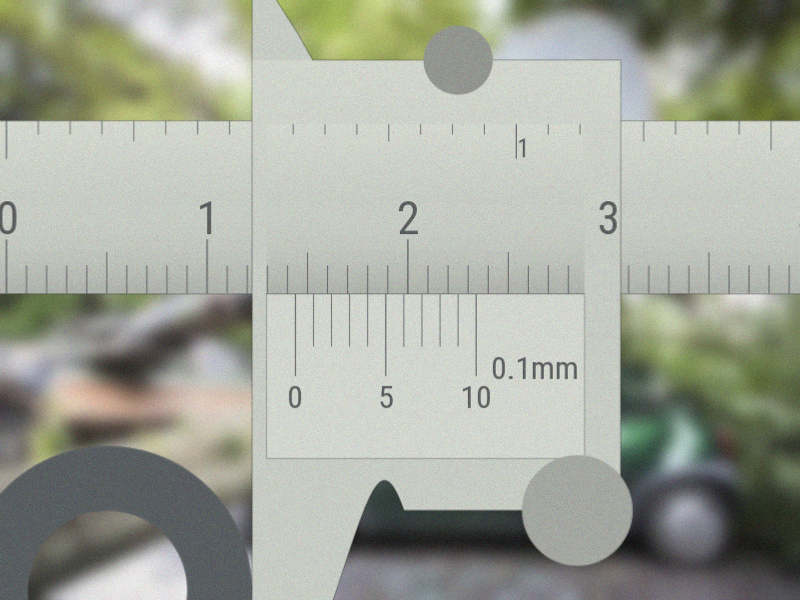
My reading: 14.4,mm
